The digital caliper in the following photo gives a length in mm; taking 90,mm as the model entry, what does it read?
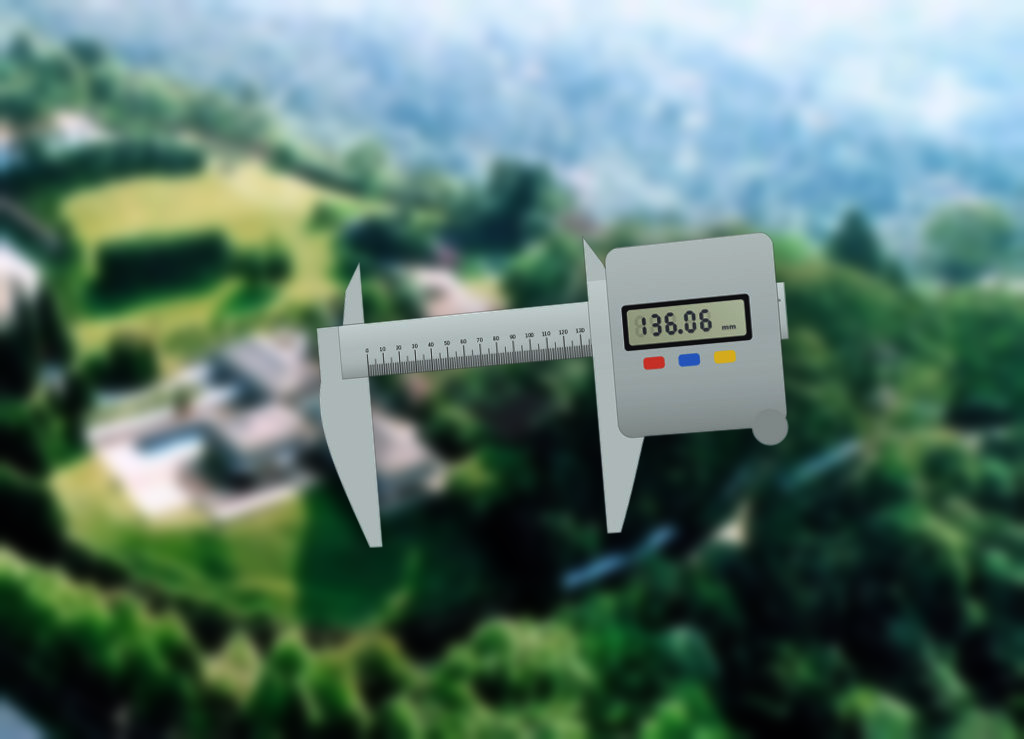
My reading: 136.06,mm
